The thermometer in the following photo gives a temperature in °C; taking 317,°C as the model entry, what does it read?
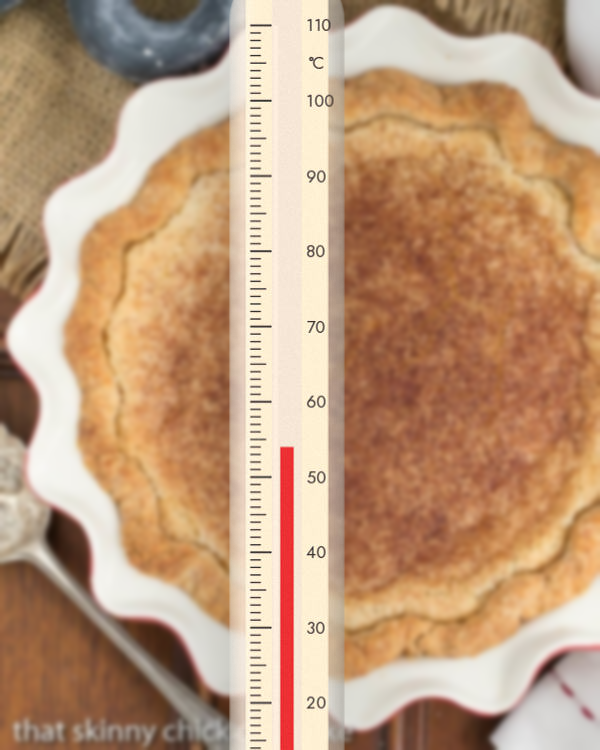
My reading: 54,°C
